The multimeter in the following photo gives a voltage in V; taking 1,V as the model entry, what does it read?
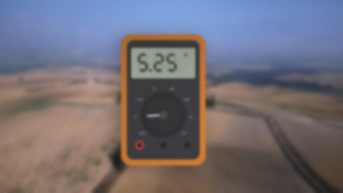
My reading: 5.25,V
